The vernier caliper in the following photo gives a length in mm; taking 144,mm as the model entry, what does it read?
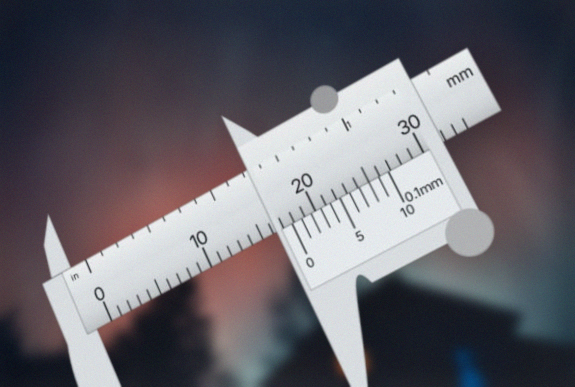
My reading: 17.8,mm
